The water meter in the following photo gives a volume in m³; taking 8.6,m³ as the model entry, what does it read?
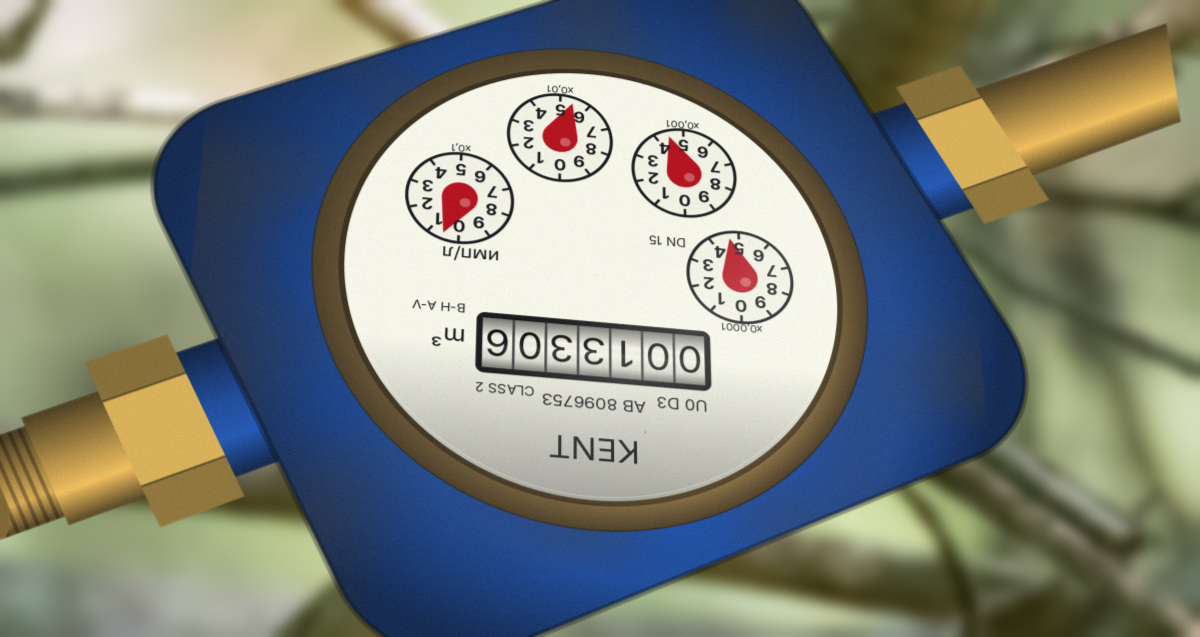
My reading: 13306.0544,m³
